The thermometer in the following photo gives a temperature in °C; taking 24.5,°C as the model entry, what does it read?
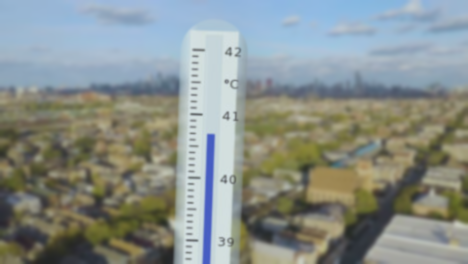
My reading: 40.7,°C
